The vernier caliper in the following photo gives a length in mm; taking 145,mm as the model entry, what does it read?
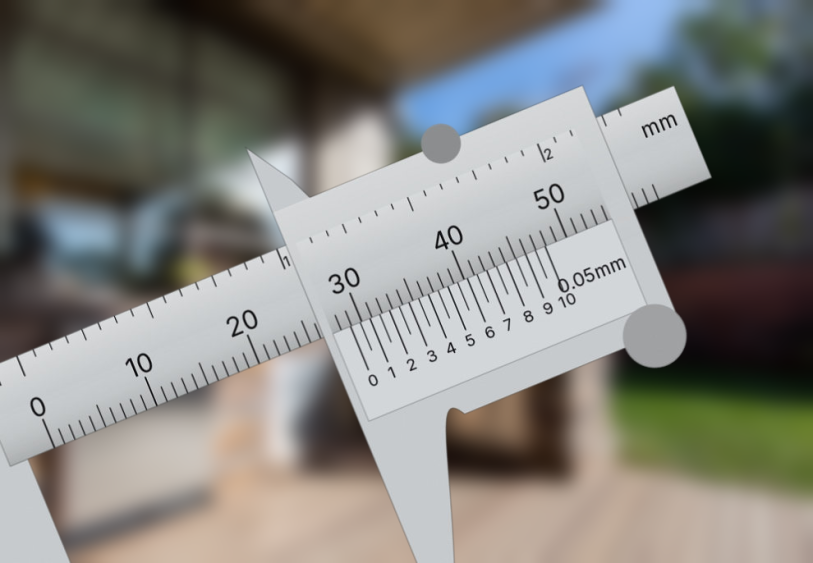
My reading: 28.9,mm
